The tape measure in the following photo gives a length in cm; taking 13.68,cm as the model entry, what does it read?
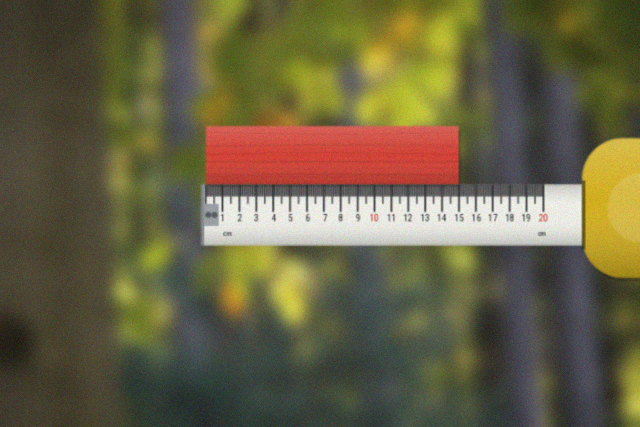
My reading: 15,cm
